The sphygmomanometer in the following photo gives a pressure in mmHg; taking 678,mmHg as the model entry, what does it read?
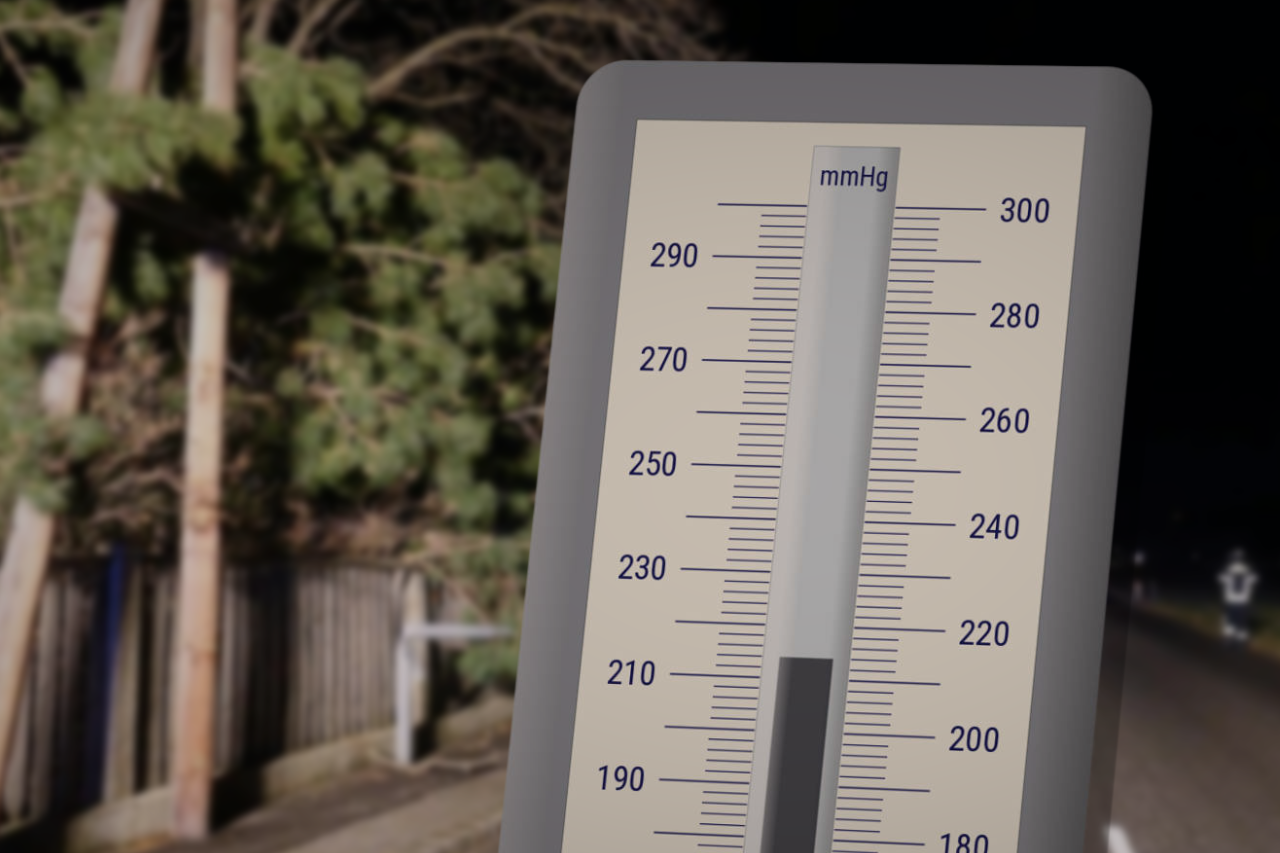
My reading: 214,mmHg
